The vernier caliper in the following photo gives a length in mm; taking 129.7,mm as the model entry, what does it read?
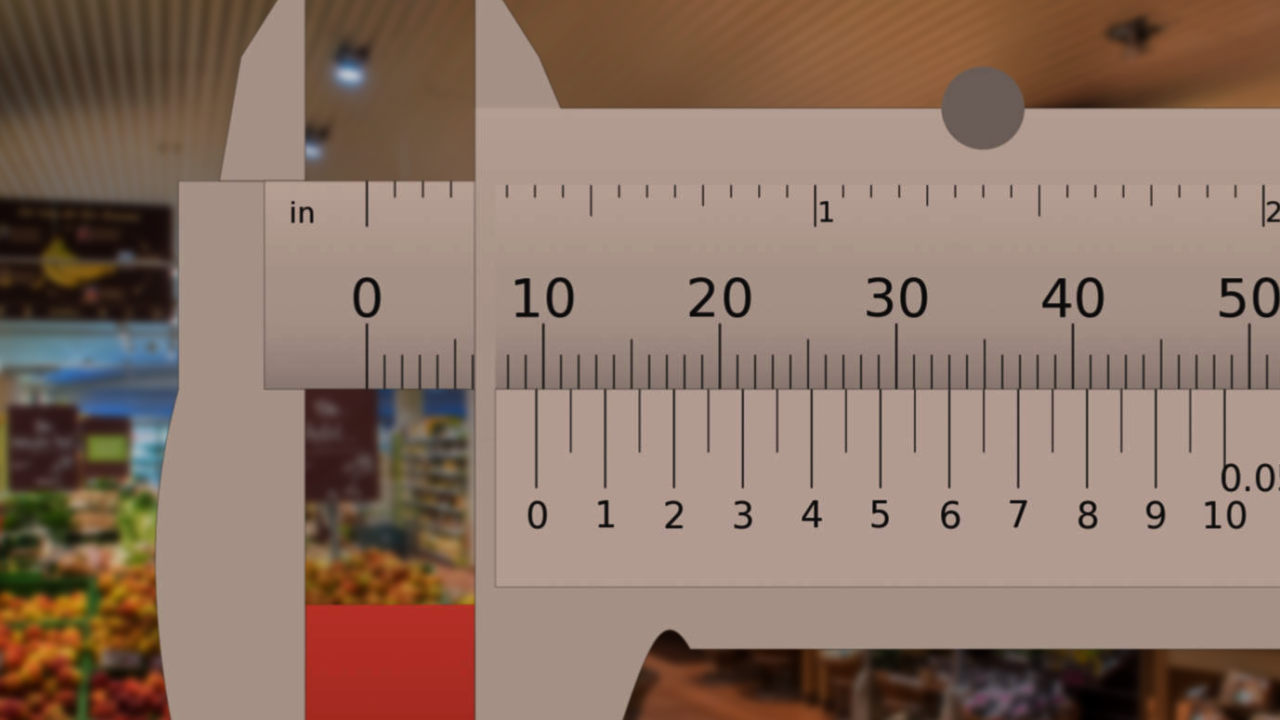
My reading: 9.6,mm
